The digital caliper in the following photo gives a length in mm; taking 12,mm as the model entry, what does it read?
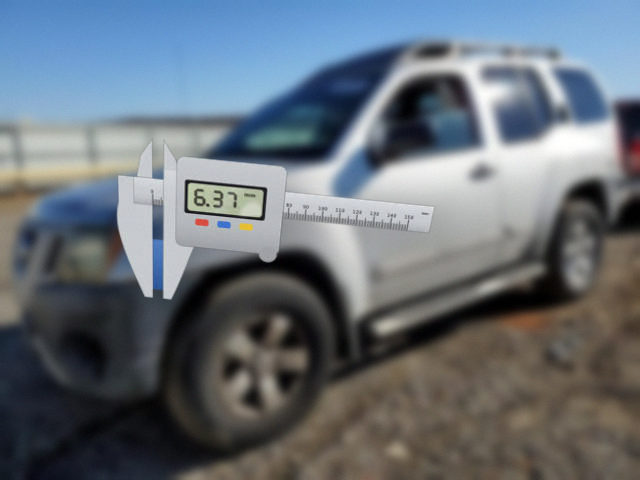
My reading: 6.37,mm
